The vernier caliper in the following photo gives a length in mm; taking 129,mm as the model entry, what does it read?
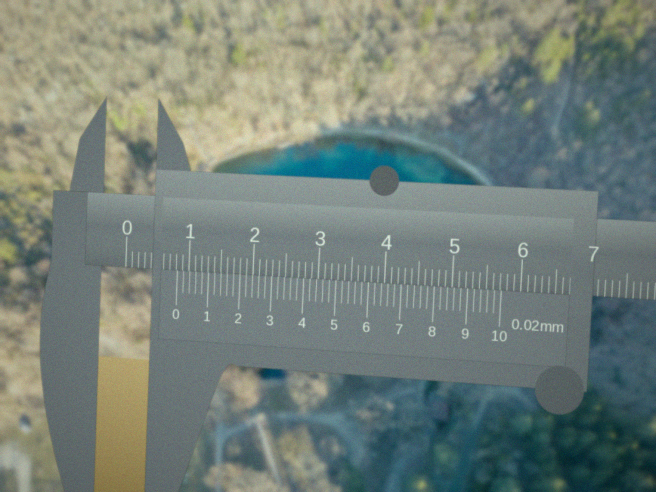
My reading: 8.2,mm
